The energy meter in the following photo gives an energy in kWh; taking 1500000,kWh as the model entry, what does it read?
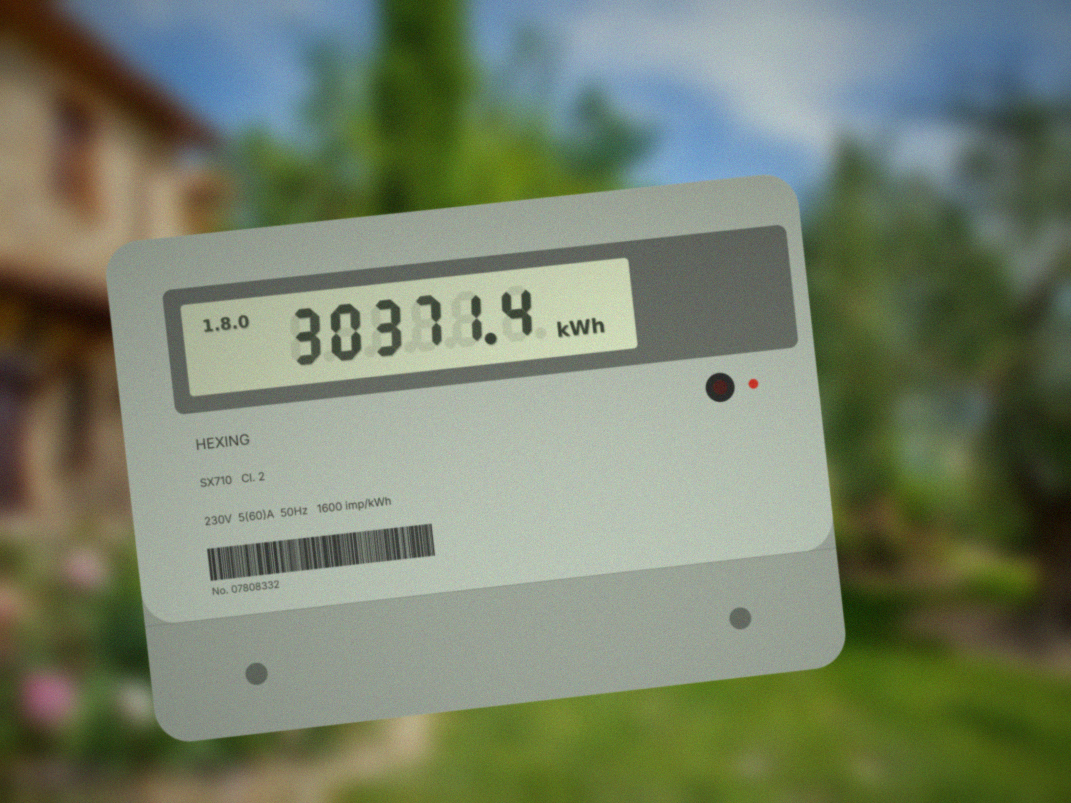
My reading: 30371.4,kWh
